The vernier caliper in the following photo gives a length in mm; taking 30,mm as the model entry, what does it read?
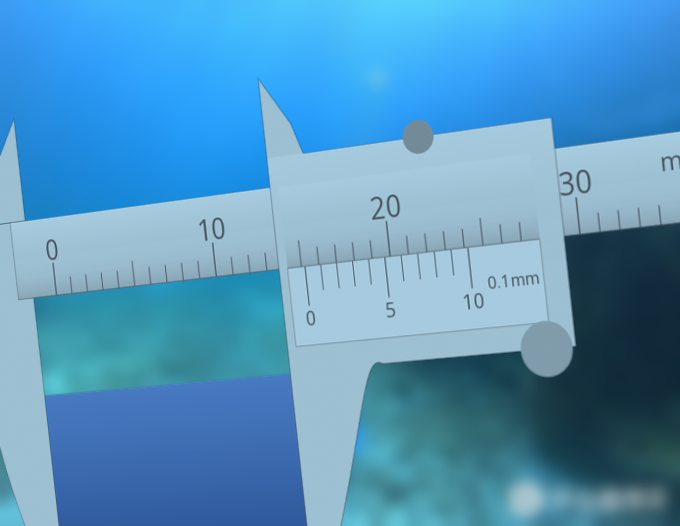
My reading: 15.2,mm
